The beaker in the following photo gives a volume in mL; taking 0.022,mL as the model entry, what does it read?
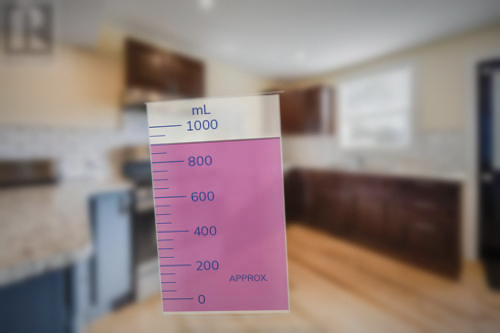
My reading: 900,mL
